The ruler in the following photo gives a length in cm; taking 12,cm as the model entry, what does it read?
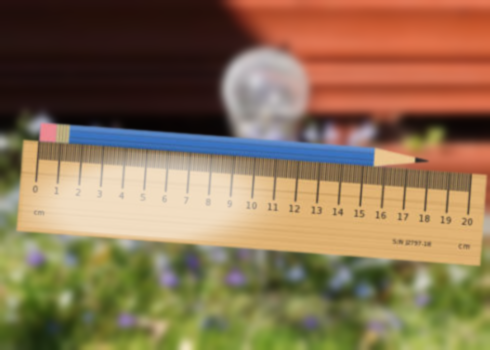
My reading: 18,cm
